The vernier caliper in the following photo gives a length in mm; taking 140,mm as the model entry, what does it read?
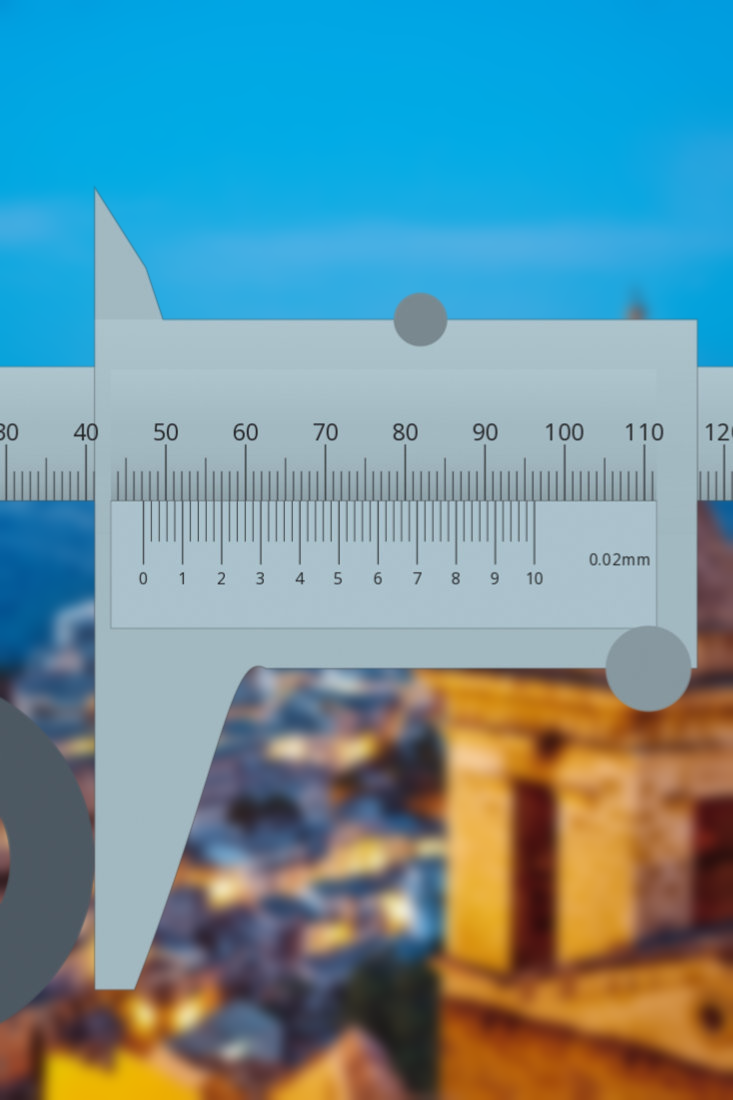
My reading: 47.2,mm
